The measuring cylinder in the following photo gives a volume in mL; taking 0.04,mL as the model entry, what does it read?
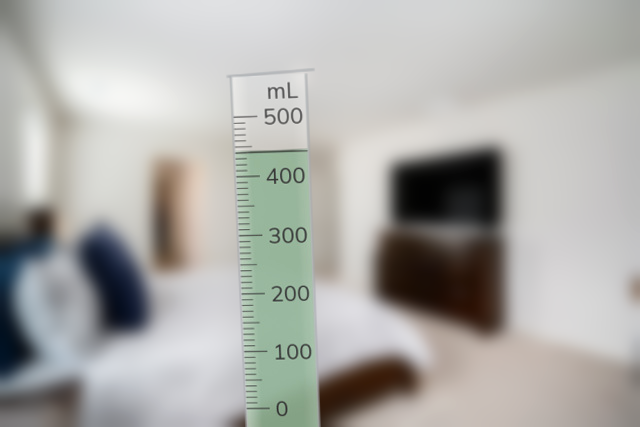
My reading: 440,mL
